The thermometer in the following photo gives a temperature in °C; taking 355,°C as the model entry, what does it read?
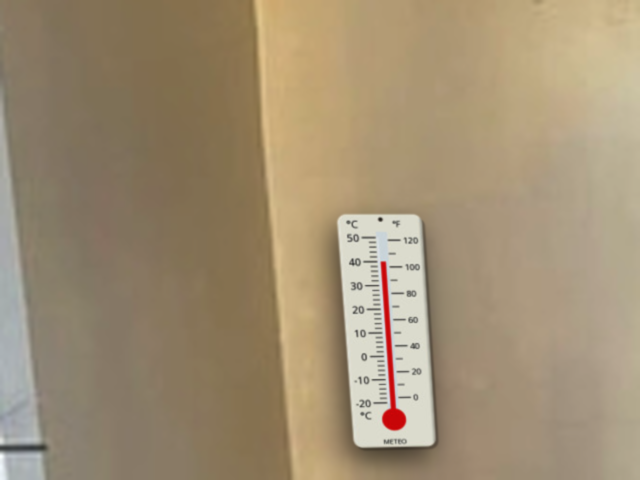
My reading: 40,°C
